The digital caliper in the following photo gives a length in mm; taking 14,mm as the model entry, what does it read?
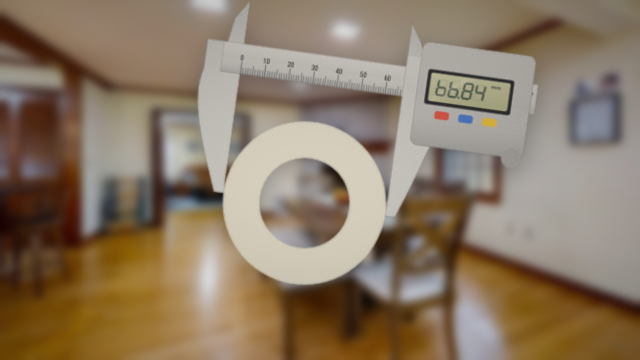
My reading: 66.84,mm
